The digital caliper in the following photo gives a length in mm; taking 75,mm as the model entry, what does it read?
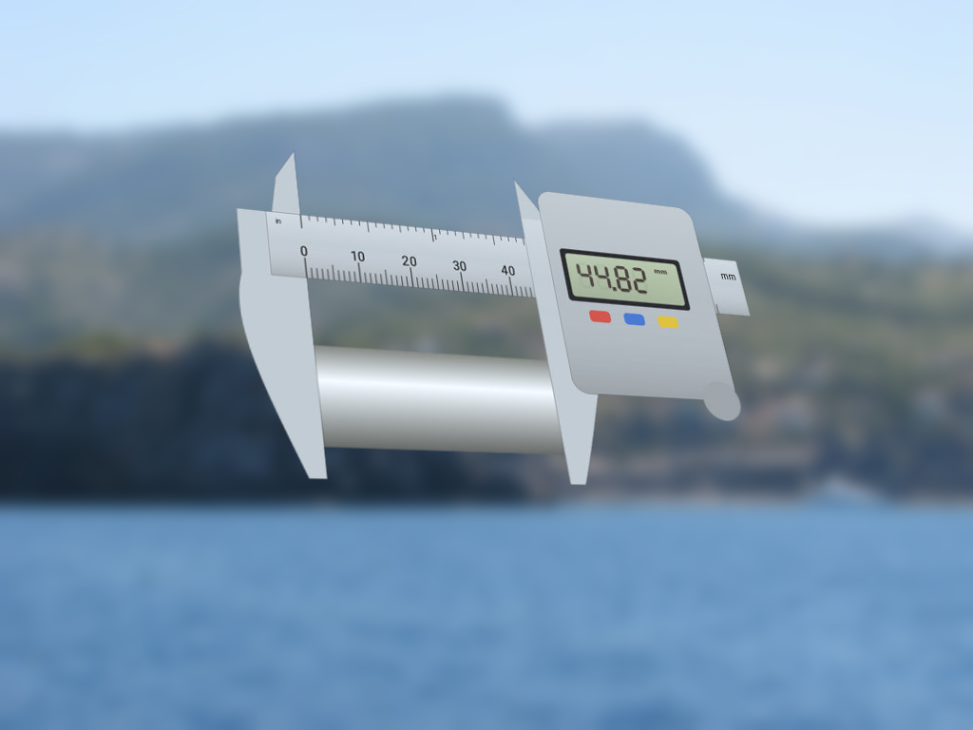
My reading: 44.82,mm
